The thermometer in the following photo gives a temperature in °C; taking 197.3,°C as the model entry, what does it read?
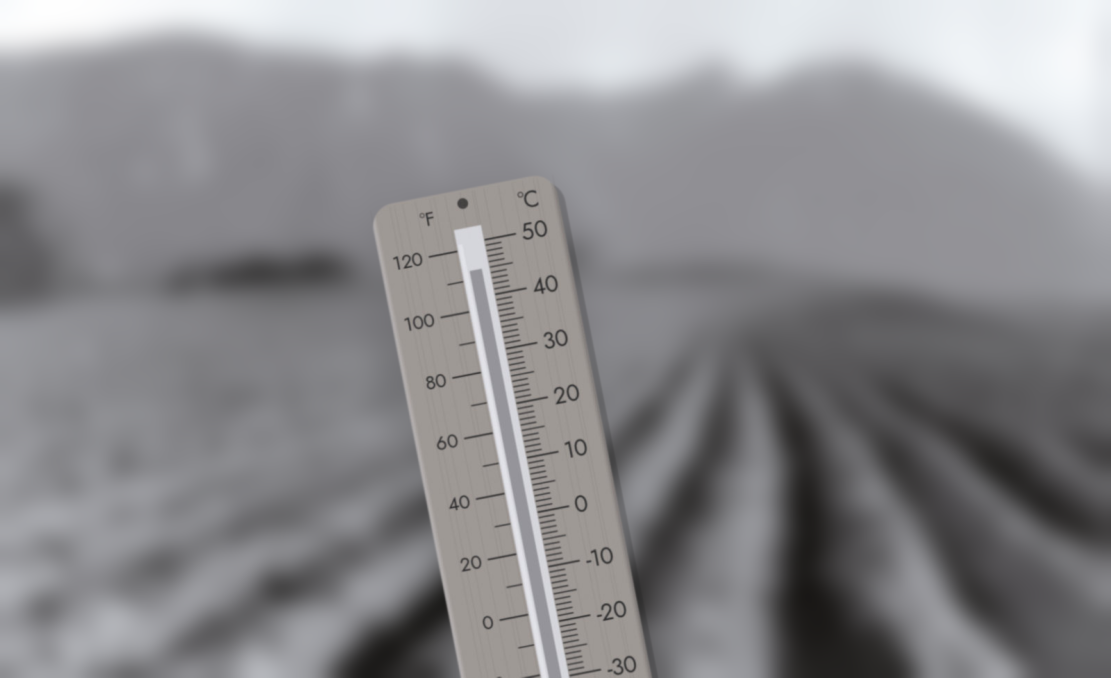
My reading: 45,°C
